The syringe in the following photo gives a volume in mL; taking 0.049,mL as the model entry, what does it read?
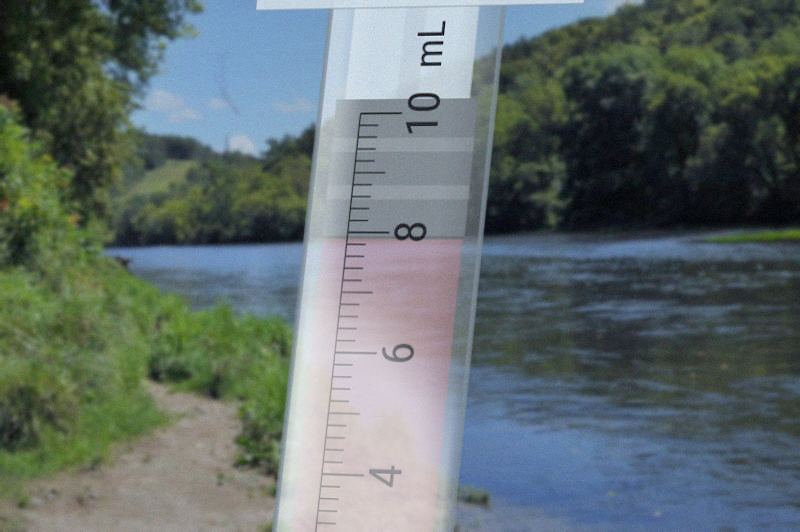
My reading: 7.9,mL
